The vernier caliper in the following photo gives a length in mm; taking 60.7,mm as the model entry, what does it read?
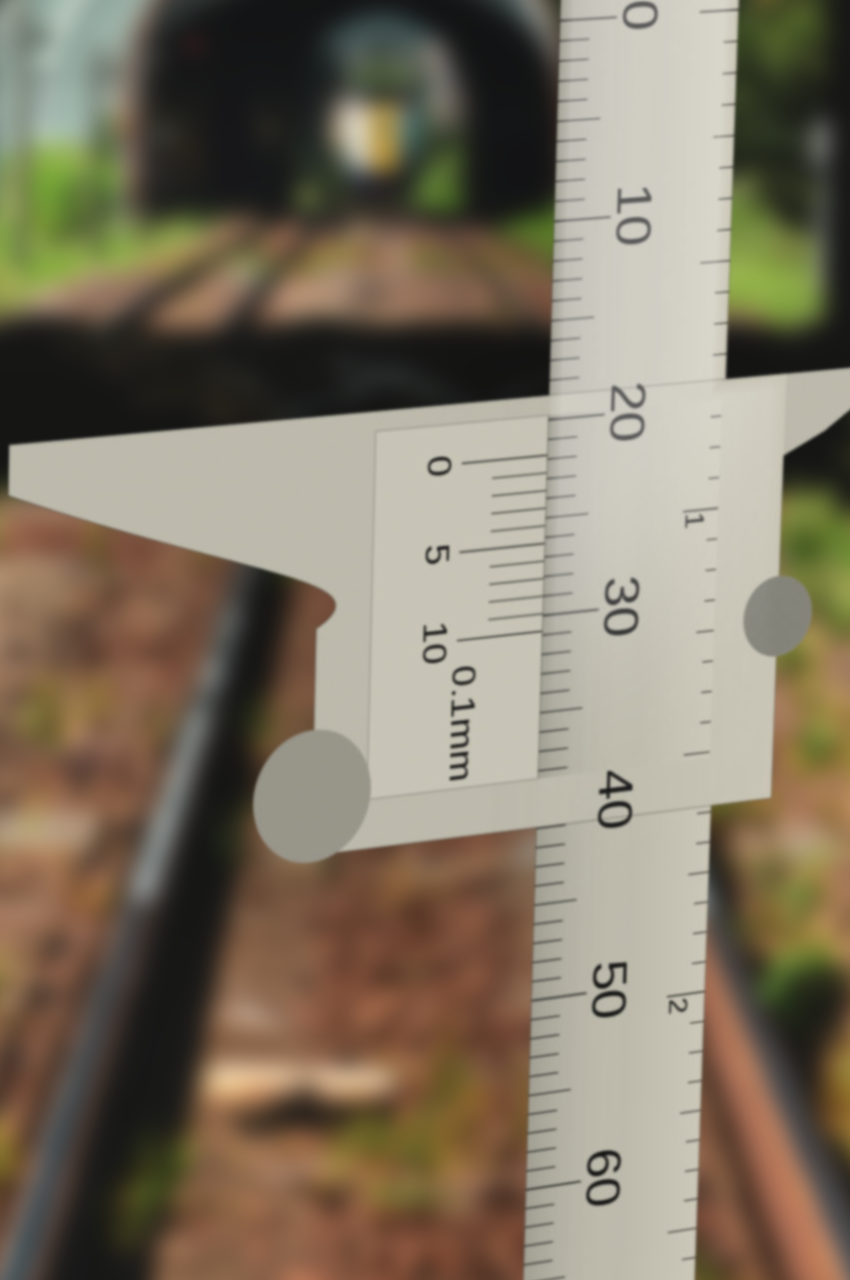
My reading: 21.8,mm
